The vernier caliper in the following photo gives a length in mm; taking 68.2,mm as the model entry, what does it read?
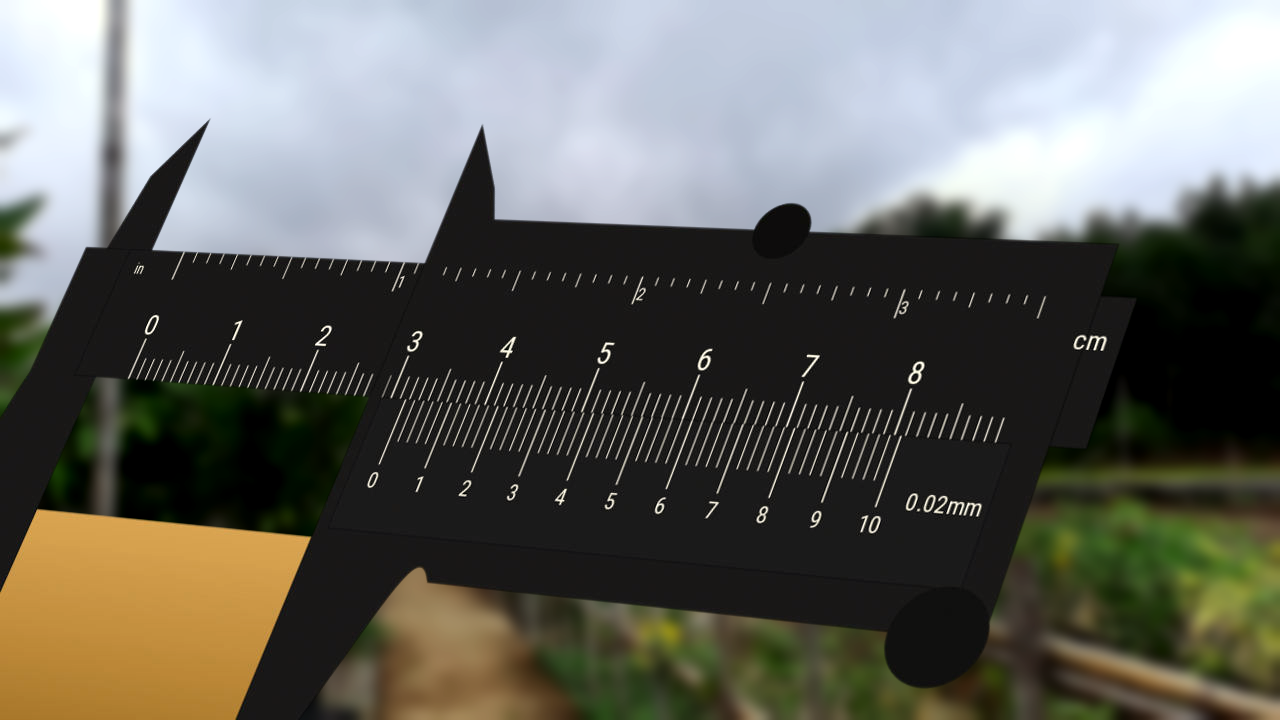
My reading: 31.6,mm
